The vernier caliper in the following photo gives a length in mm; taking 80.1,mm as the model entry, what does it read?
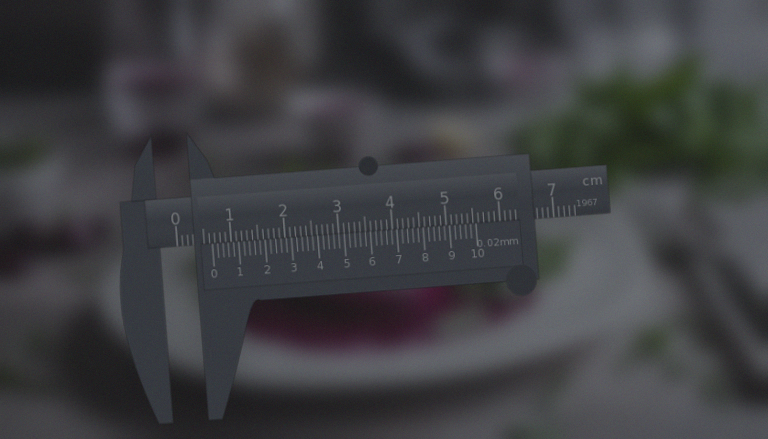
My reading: 6.5,mm
